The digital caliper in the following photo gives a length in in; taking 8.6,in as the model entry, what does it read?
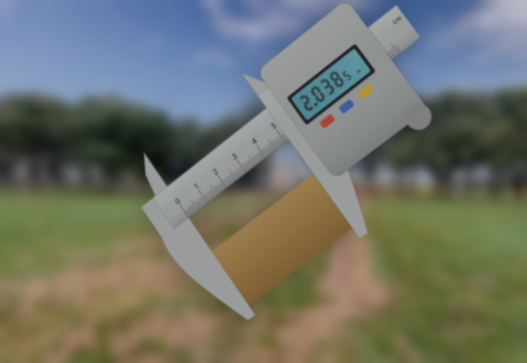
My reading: 2.0385,in
